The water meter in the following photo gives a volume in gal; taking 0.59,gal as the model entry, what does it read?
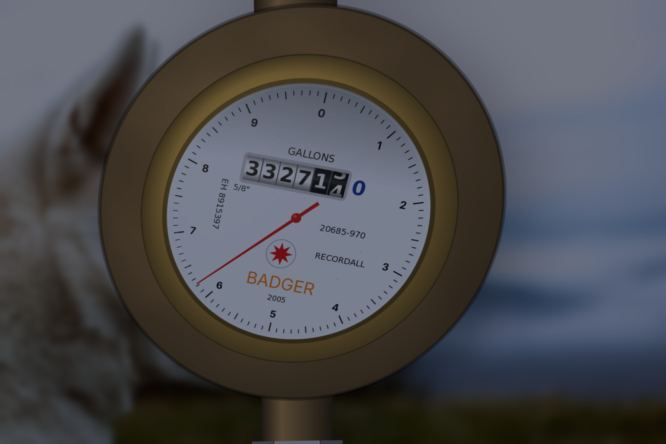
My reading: 3327136.2,gal
